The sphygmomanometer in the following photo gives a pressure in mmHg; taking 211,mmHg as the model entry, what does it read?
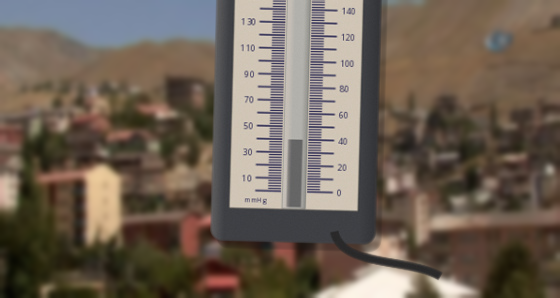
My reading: 40,mmHg
